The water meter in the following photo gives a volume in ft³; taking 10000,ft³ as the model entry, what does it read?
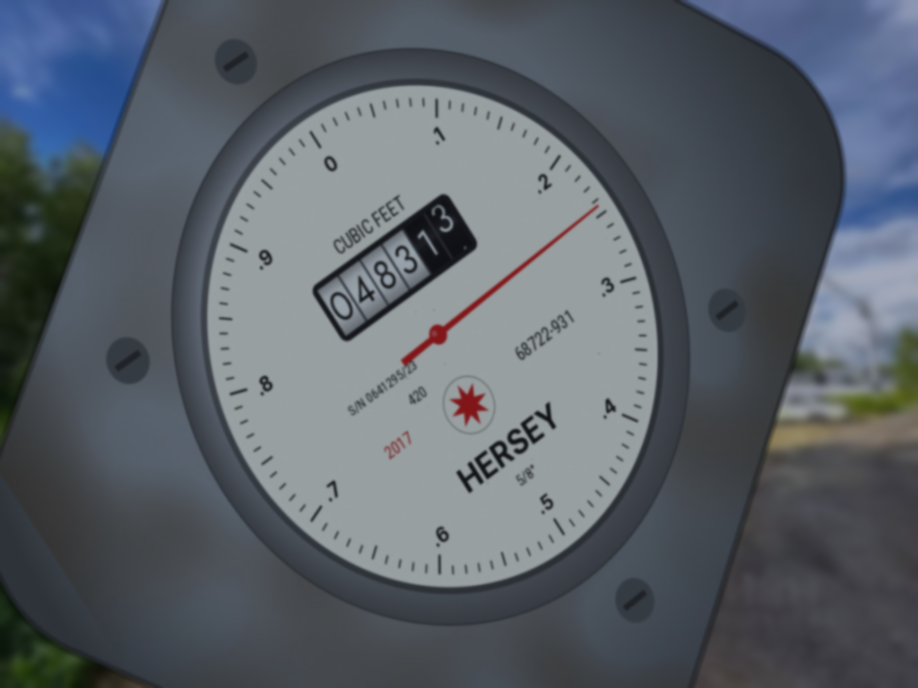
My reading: 48313.24,ft³
